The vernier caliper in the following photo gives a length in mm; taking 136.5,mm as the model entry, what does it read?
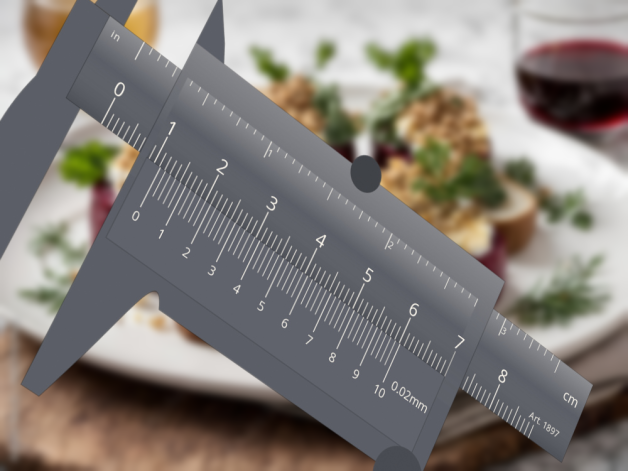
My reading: 11.2,mm
